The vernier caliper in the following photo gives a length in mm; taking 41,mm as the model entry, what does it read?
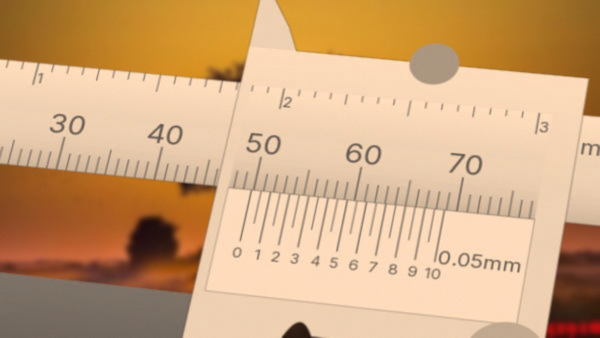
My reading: 49.8,mm
